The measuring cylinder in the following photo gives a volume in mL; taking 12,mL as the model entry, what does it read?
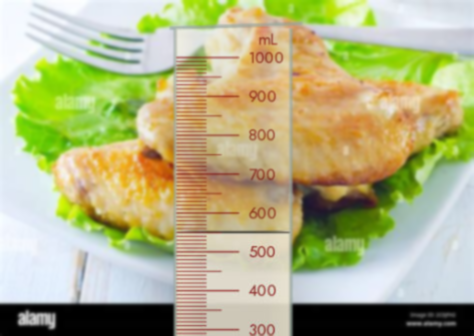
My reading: 550,mL
